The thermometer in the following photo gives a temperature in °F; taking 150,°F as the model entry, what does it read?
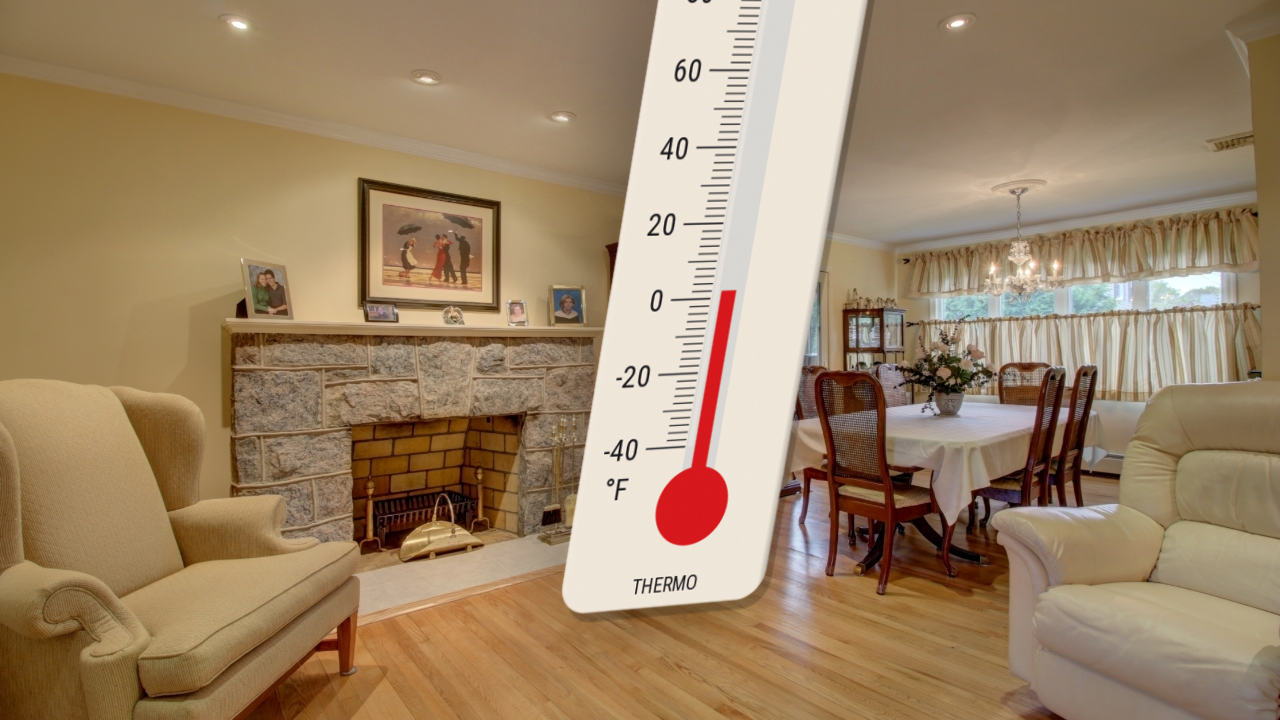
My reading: 2,°F
